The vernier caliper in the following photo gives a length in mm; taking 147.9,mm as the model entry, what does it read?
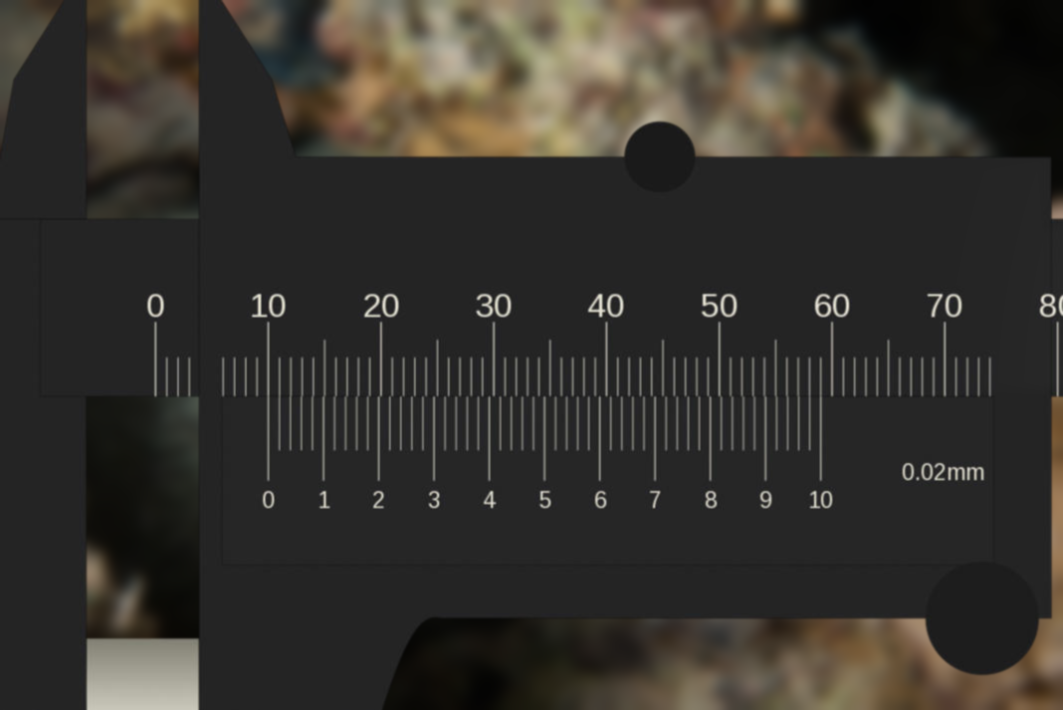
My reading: 10.0,mm
